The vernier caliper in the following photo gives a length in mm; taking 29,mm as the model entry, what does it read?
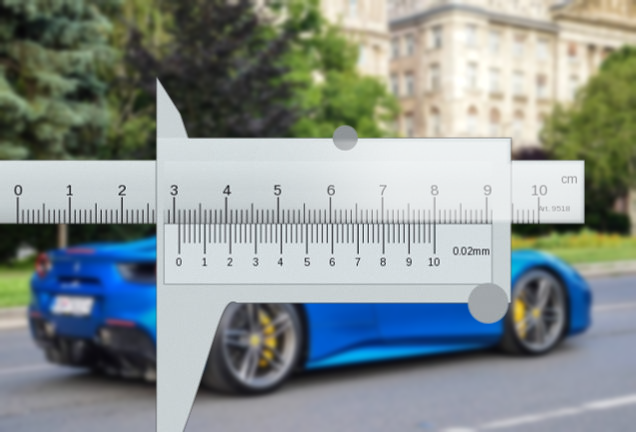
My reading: 31.0,mm
